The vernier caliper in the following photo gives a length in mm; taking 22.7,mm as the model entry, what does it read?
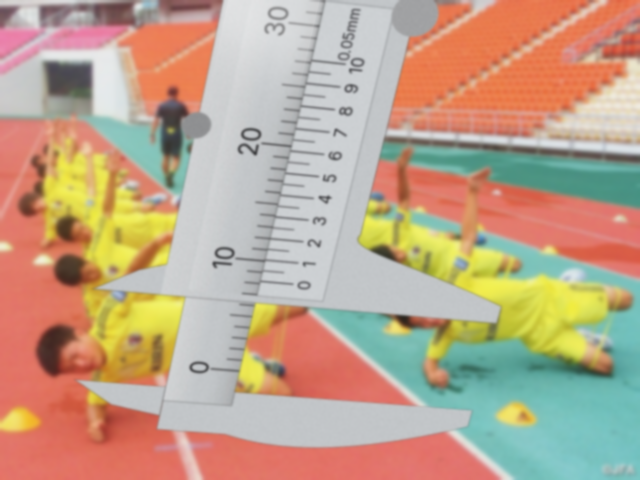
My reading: 8.2,mm
